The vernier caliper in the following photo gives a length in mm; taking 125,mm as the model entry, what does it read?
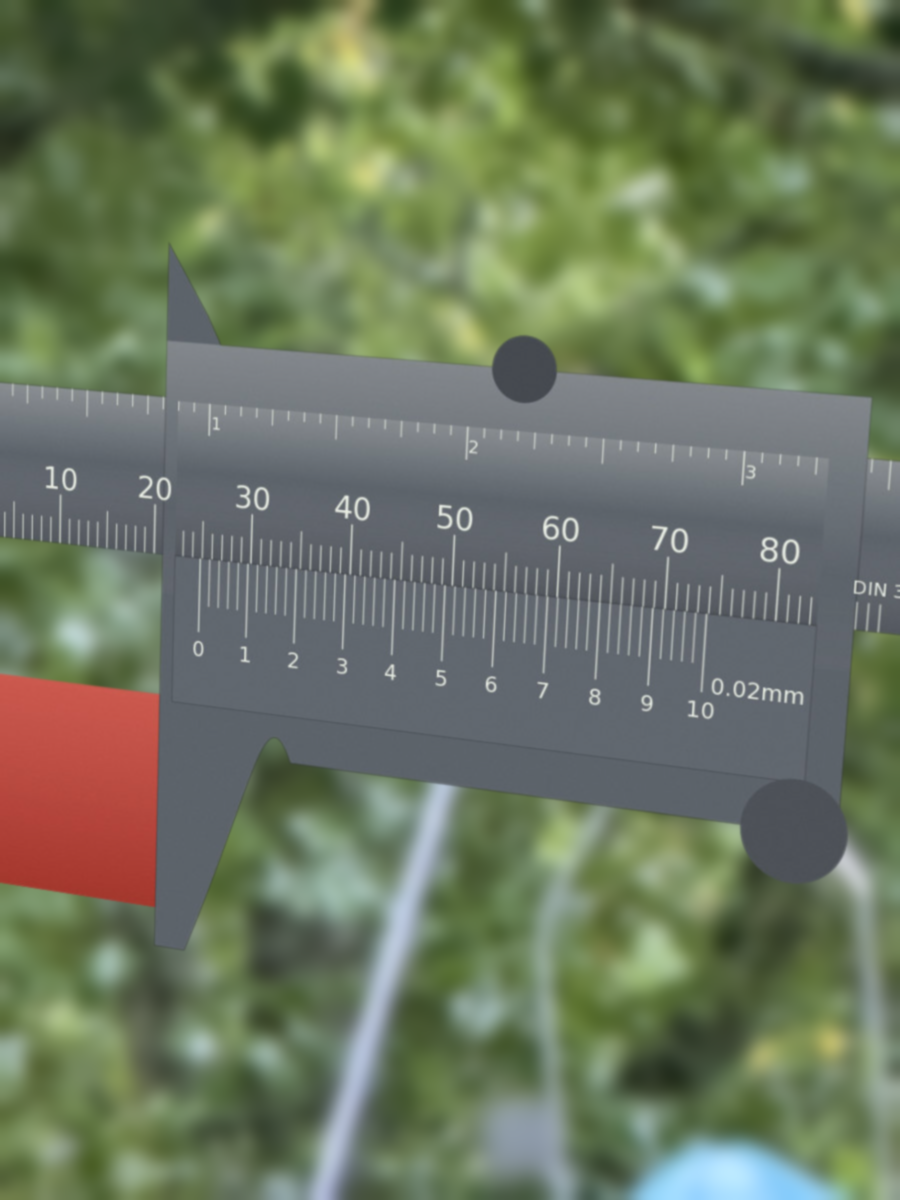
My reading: 24.8,mm
